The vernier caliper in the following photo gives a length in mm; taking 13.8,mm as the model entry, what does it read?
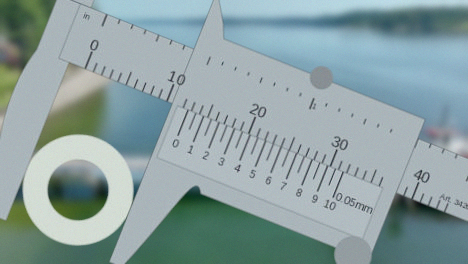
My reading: 12.6,mm
